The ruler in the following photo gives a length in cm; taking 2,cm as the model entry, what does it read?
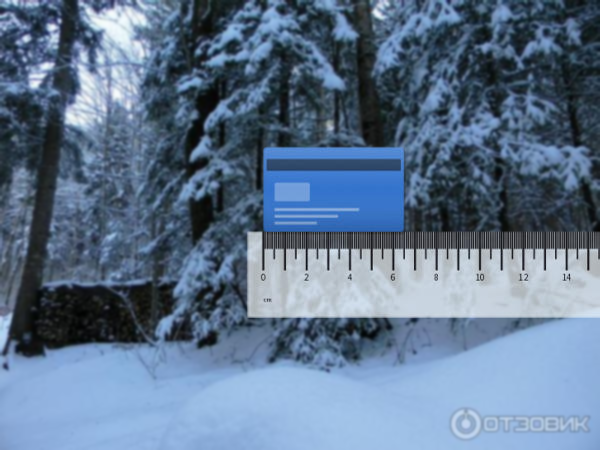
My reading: 6.5,cm
